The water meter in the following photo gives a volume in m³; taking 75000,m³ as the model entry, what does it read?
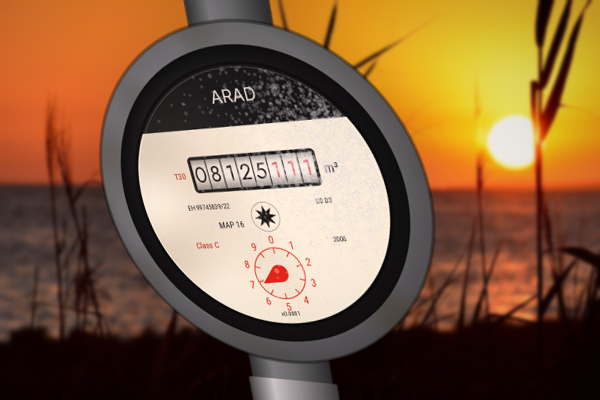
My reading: 8125.1116,m³
